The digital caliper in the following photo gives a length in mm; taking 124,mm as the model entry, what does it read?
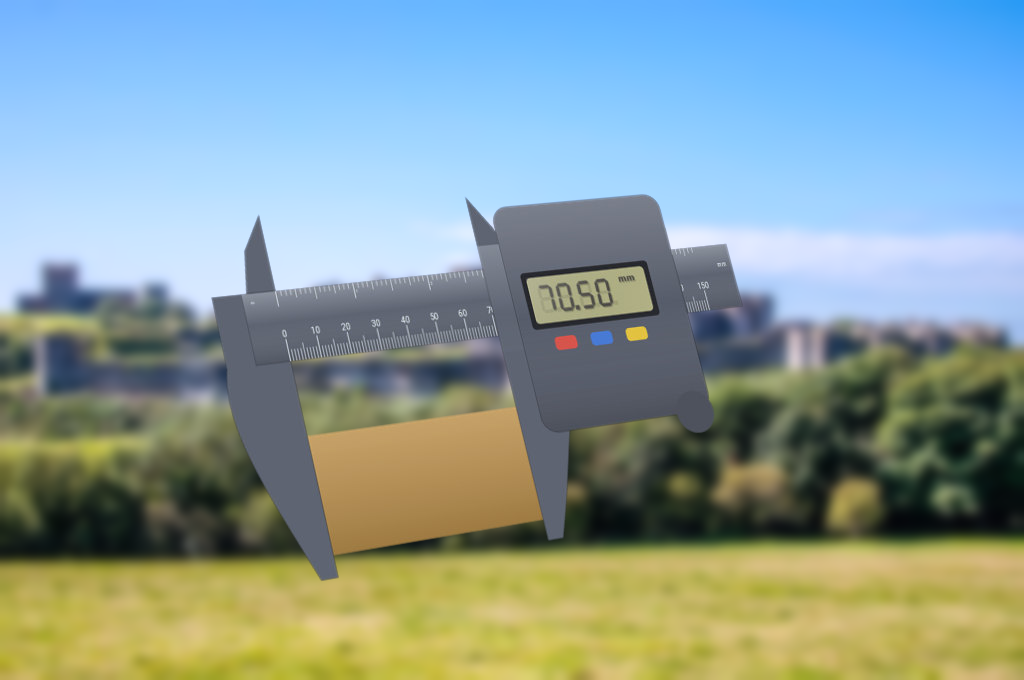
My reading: 70.50,mm
